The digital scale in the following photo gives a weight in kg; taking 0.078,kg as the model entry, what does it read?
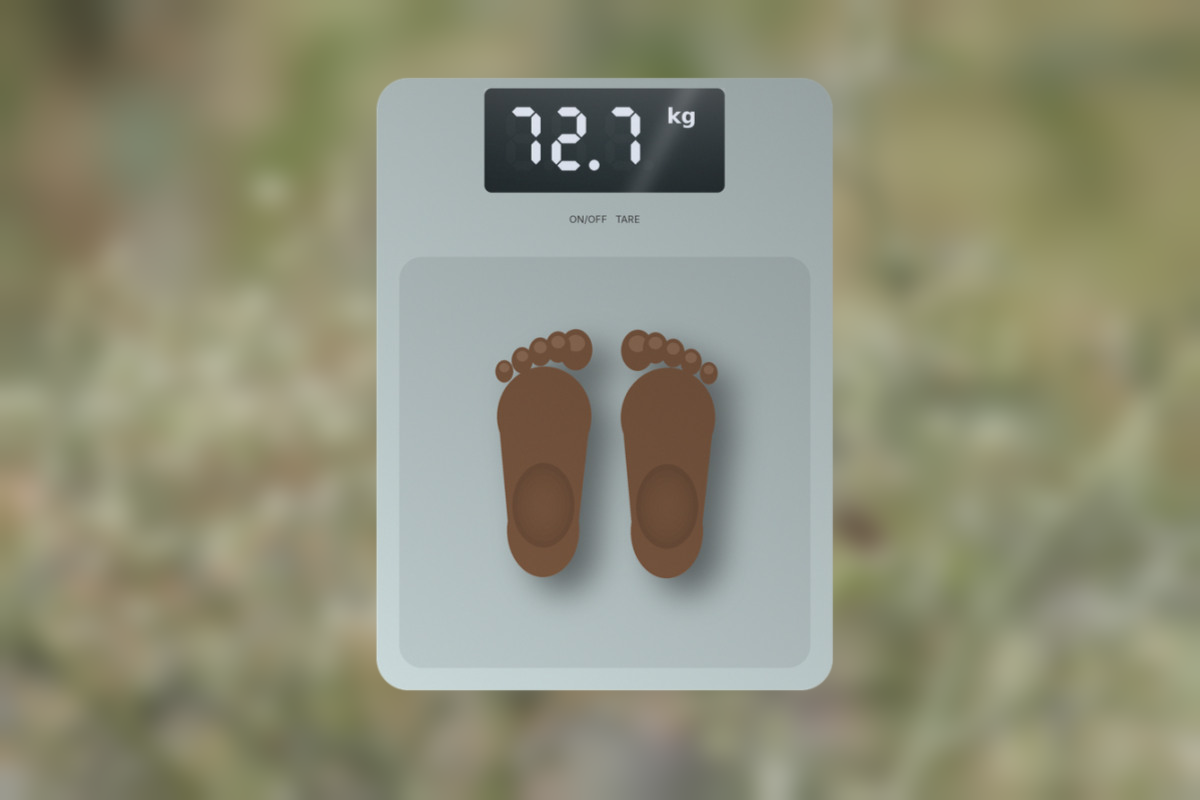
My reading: 72.7,kg
